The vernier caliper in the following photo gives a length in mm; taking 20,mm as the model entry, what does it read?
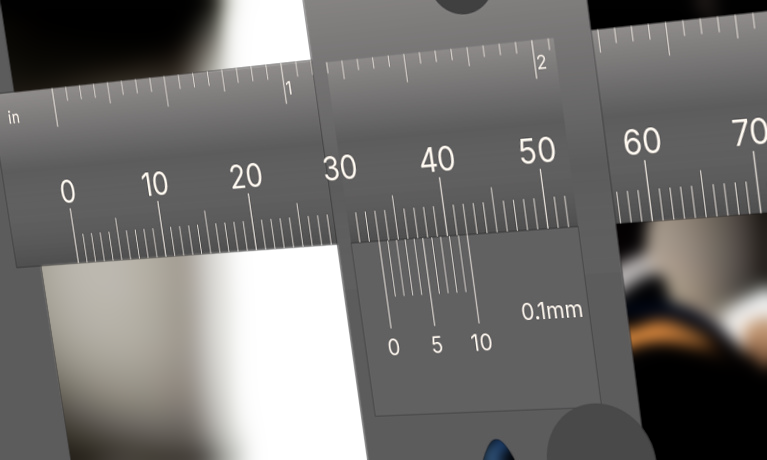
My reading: 33.0,mm
